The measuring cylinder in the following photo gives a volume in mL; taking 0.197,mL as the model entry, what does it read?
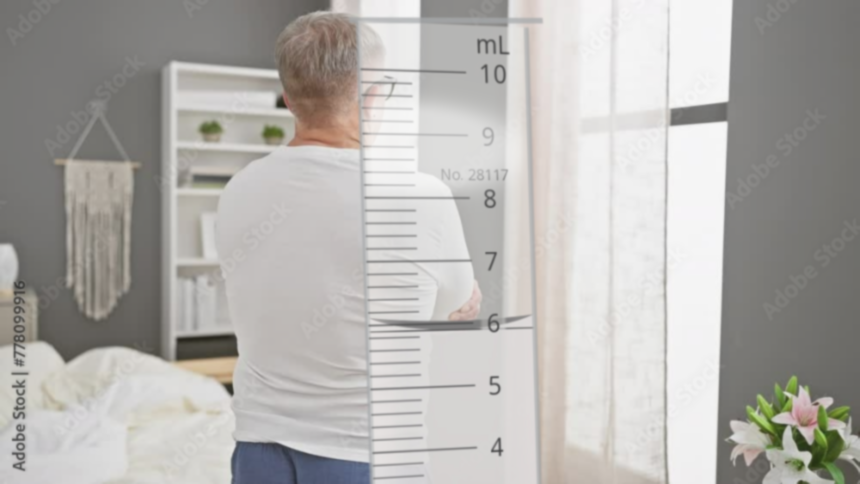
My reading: 5.9,mL
